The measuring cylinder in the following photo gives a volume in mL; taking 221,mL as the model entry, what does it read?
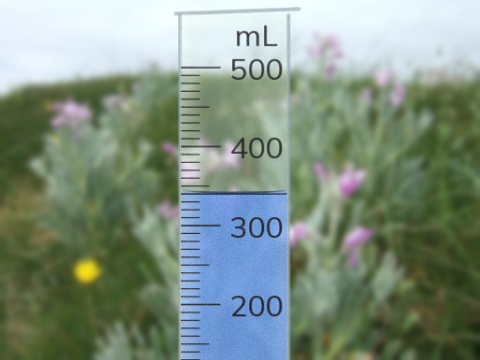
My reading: 340,mL
